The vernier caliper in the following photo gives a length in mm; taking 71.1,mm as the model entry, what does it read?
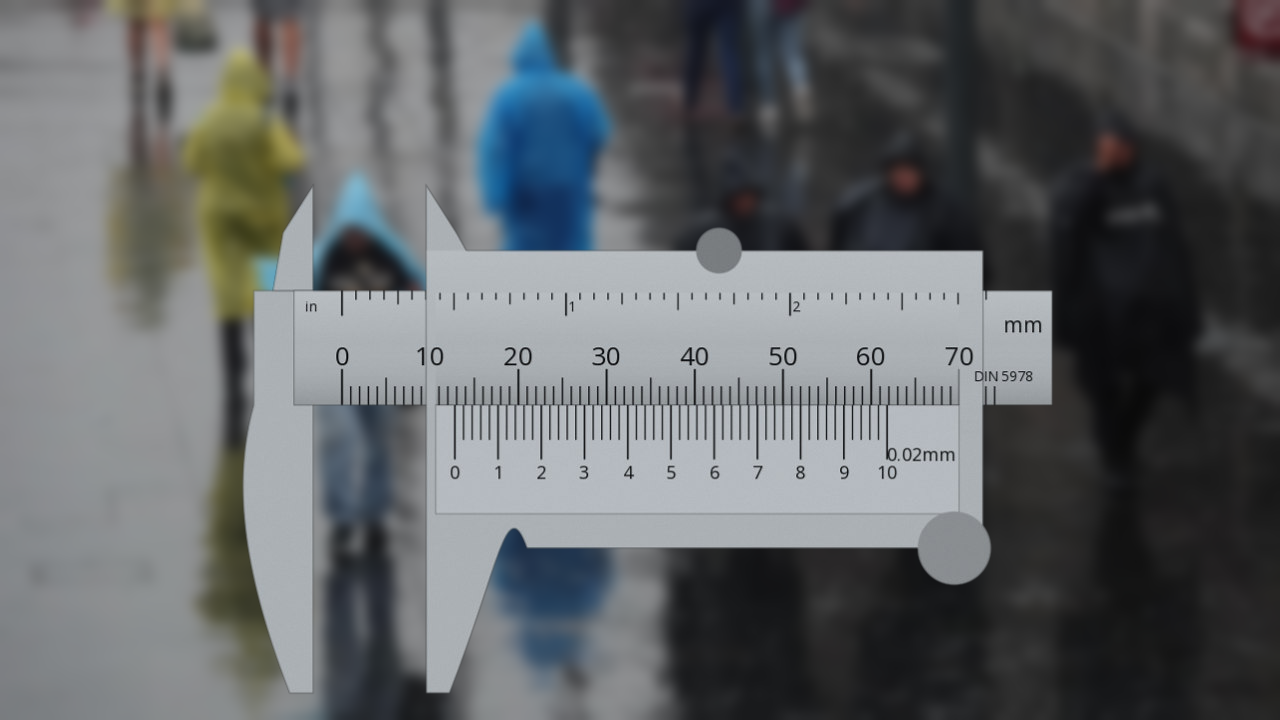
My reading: 12.8,mm
